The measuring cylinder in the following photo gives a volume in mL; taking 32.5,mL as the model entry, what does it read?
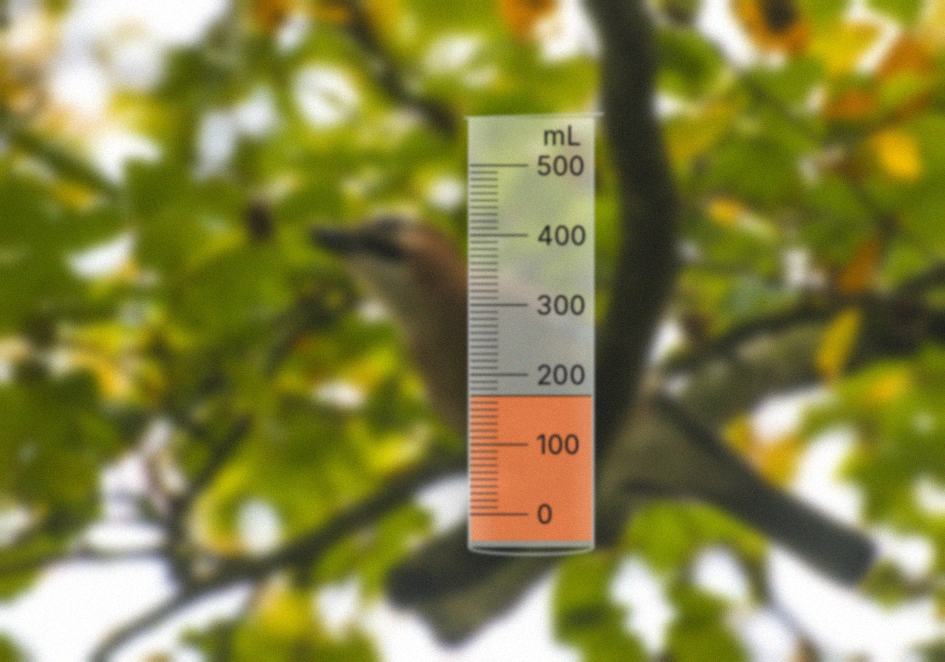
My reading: 170,mL
